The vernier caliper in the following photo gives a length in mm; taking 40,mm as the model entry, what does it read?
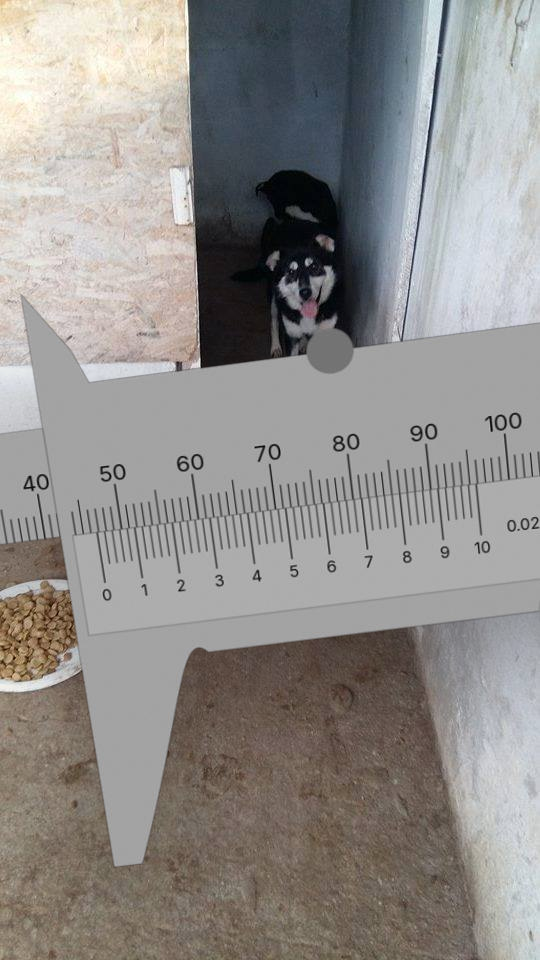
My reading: 46.8,mm
